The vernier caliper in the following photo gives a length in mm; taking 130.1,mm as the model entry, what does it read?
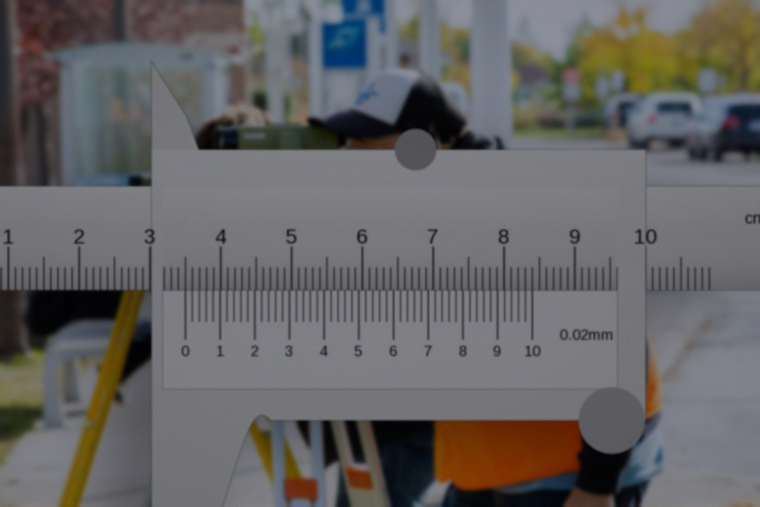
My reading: 35.0,mm
